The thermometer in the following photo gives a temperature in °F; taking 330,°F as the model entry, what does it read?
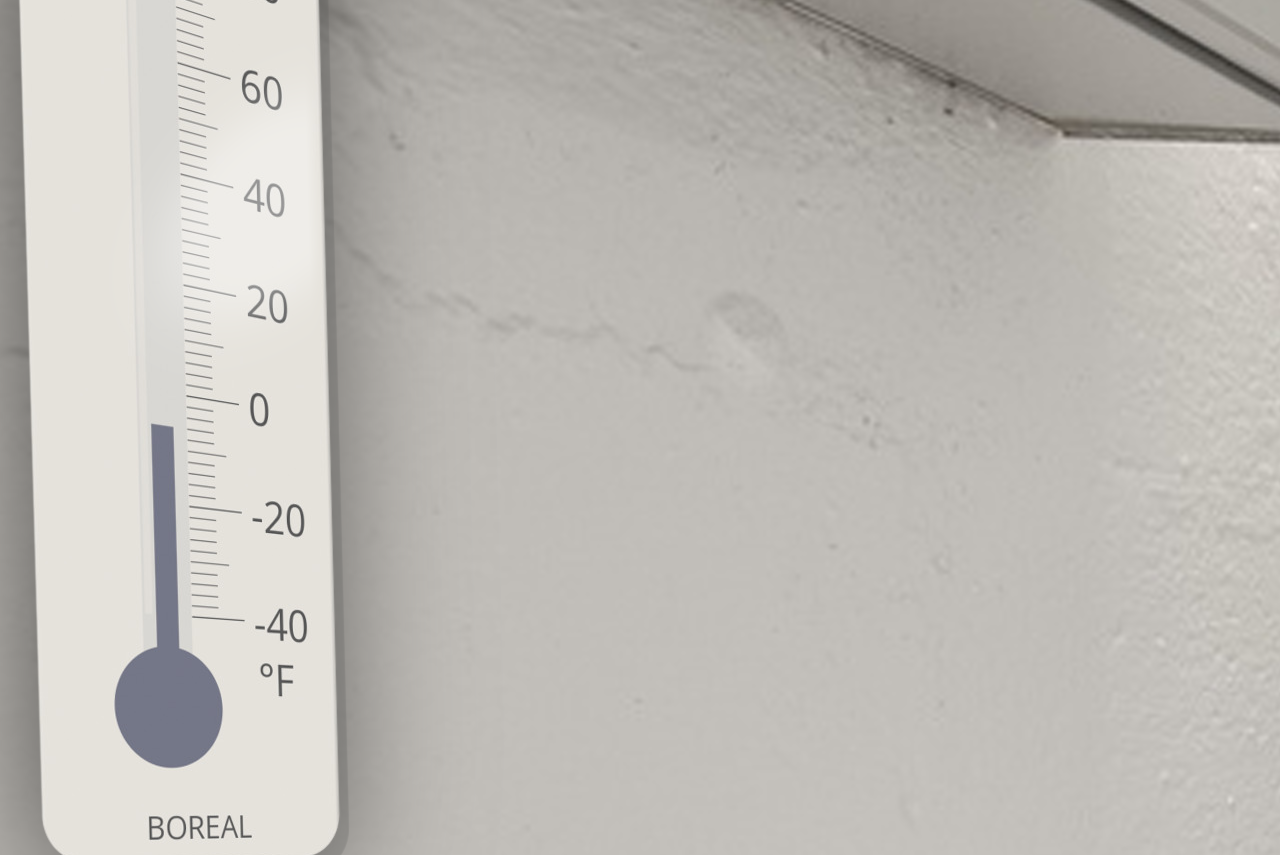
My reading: -6,°F
